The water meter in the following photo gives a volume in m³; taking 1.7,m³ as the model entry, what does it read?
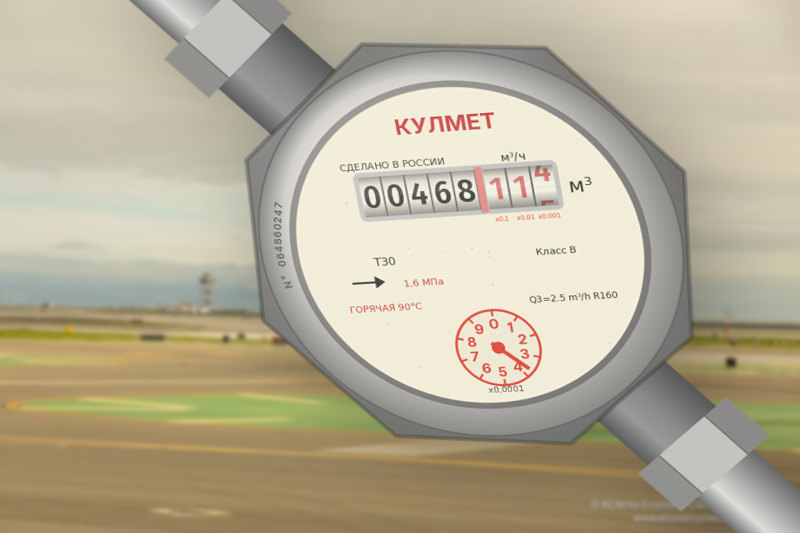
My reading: 468.1143,m³
